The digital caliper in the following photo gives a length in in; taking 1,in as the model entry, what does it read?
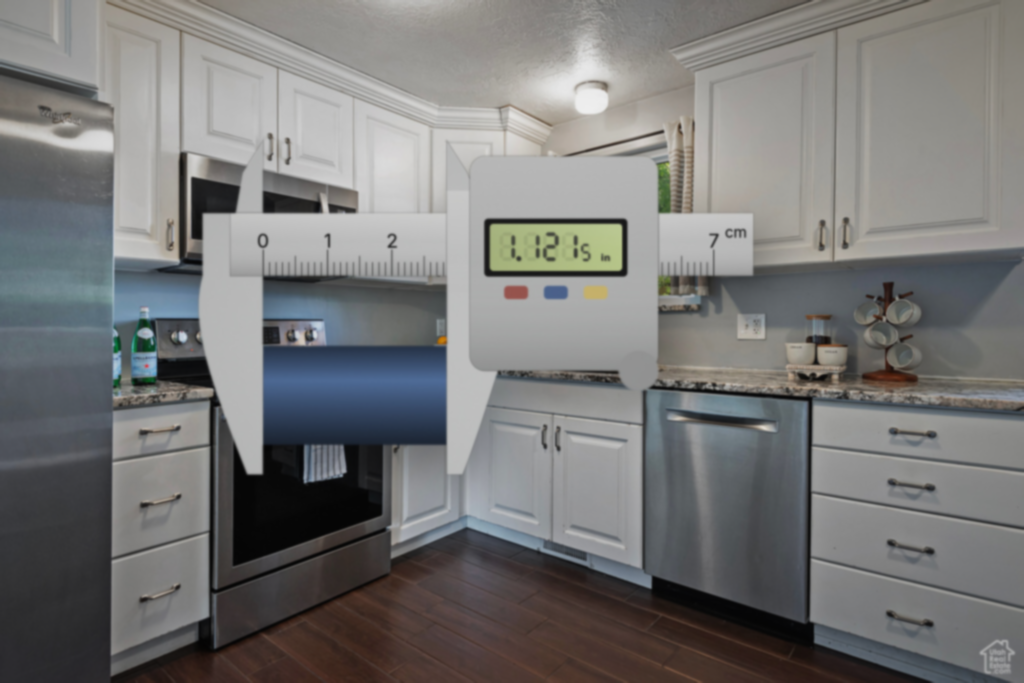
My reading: 1.1215,in
